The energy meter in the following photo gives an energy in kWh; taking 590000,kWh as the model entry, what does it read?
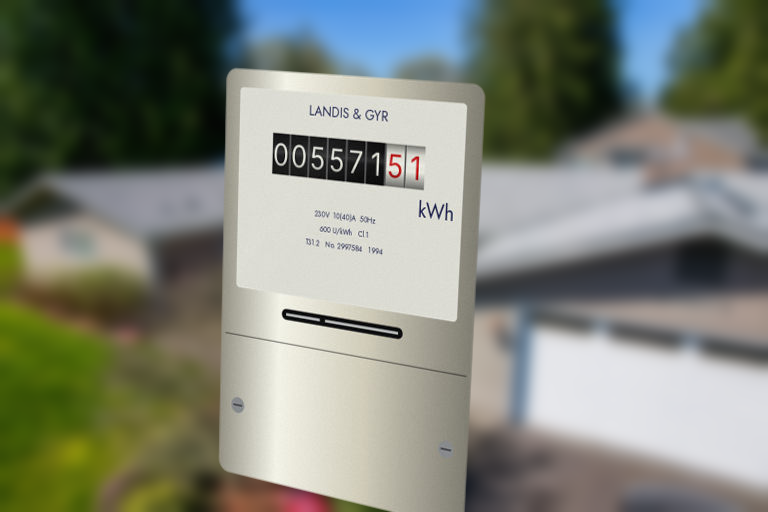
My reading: 5571.51,kWh
